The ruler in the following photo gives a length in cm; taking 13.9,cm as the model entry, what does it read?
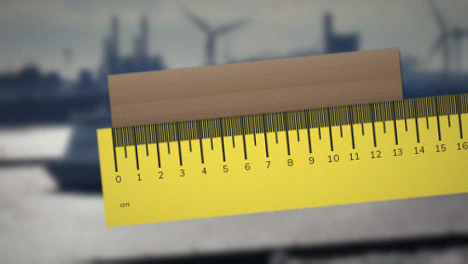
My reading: 13.5,cm
